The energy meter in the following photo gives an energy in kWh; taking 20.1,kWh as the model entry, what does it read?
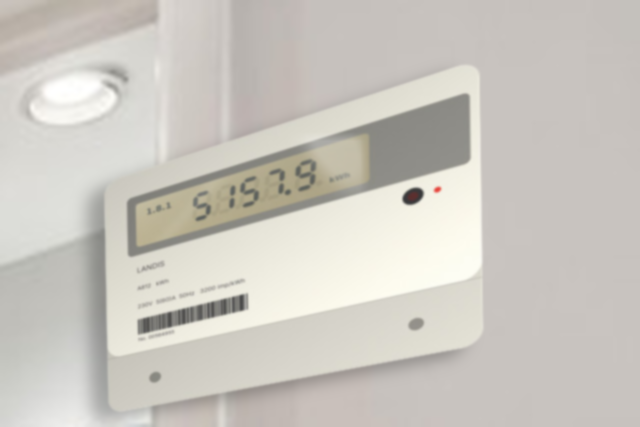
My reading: 5157.9,kWh
